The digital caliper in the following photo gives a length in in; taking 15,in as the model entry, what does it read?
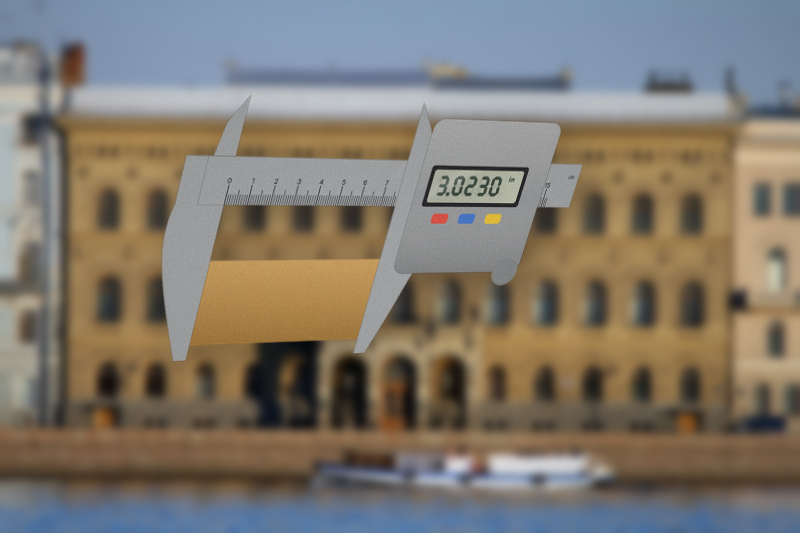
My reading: 3.0230,in
